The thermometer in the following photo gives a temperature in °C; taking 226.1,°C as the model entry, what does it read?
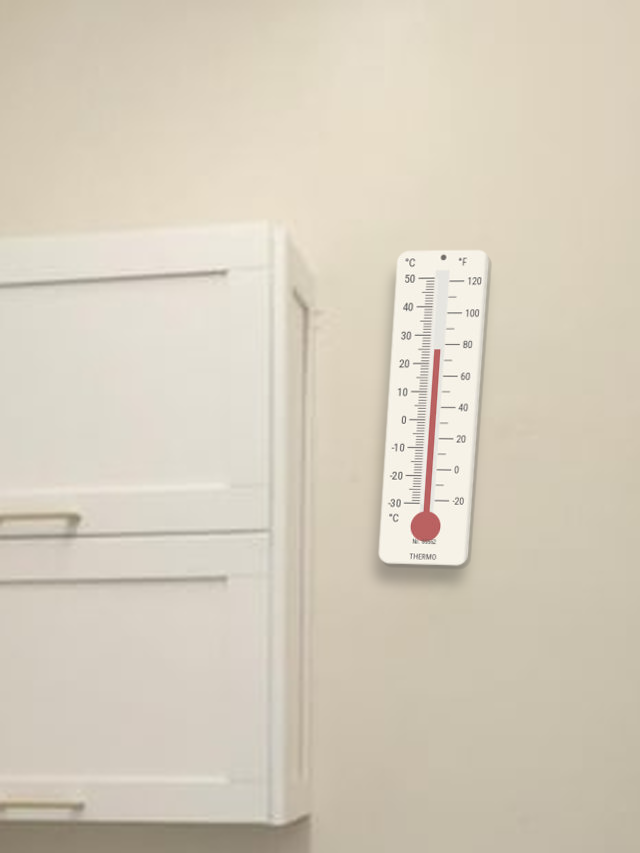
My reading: 25,°C
